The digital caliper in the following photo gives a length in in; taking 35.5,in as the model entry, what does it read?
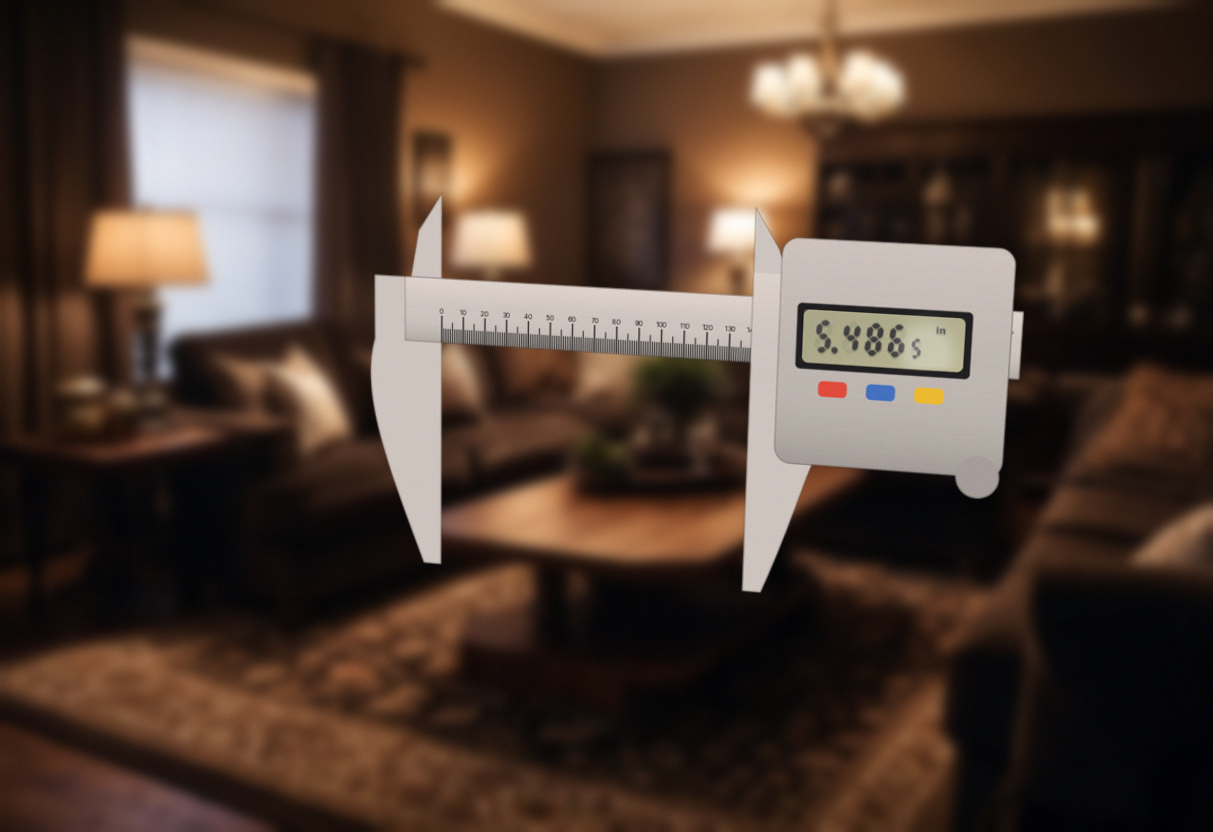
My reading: 5.4865,in
